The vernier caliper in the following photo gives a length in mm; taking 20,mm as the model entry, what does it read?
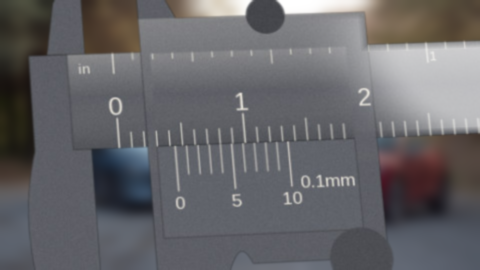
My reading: 4.4,mm
